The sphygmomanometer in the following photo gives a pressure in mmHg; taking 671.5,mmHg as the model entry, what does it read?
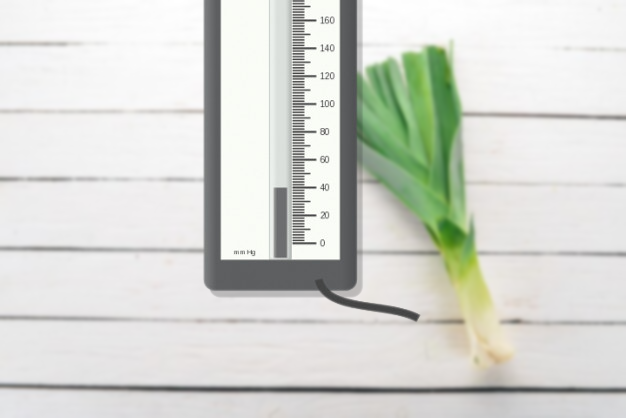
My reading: 40,mmHg
